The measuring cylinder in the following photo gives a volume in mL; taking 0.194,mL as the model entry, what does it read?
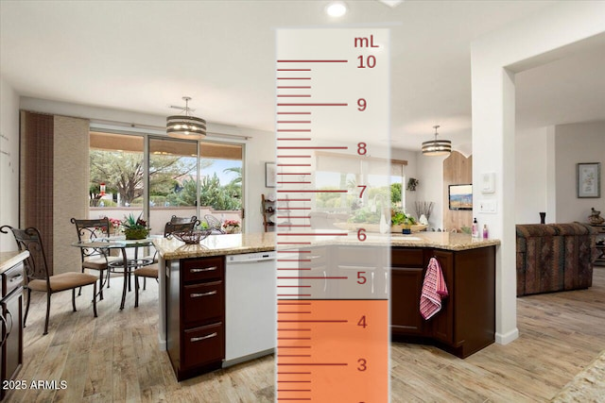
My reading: 4.5,mL
